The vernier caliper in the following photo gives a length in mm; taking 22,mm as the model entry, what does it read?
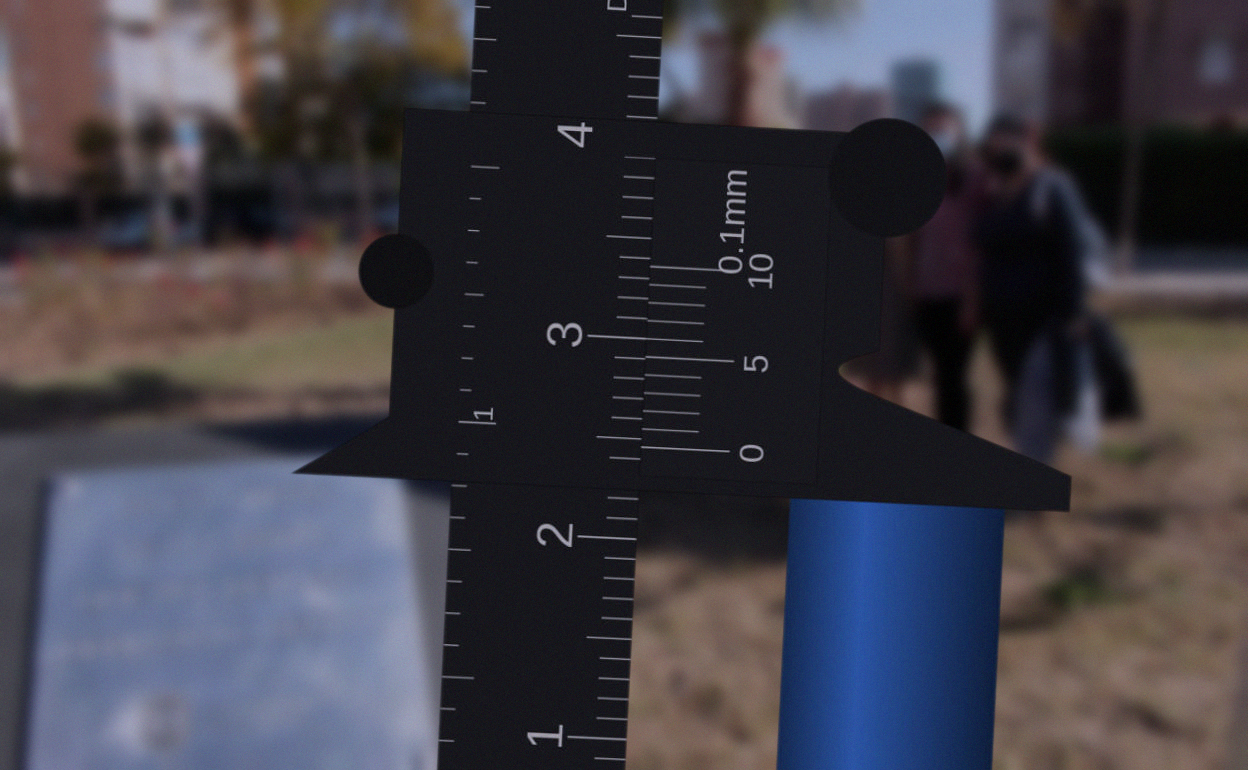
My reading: 24.6,mm
